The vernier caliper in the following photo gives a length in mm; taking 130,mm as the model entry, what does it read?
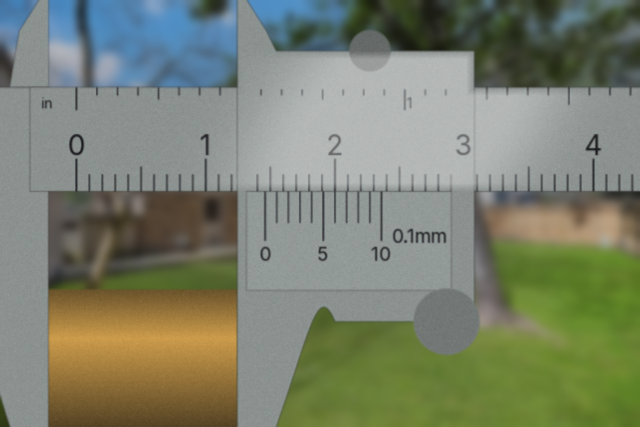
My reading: 14.6,mm
